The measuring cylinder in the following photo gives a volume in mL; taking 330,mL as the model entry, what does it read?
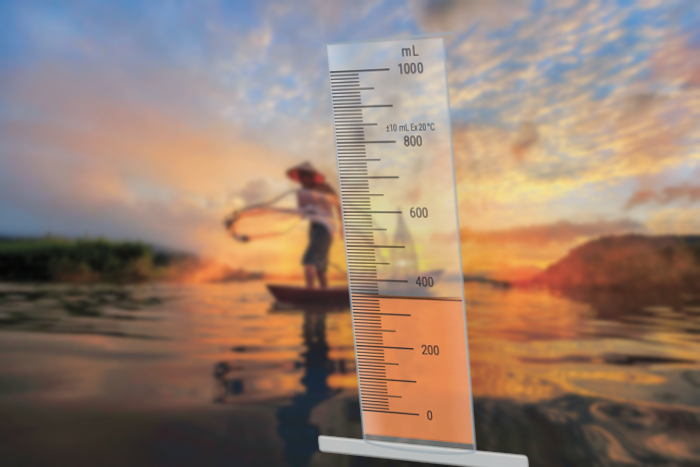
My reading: 350,mL
